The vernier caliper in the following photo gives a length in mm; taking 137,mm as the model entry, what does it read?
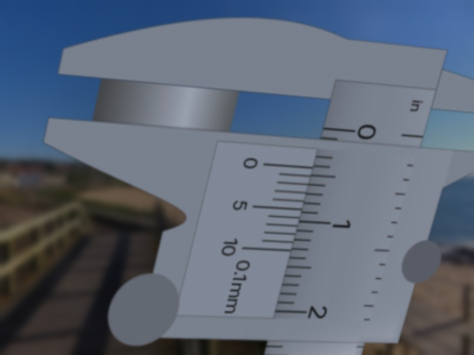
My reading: 4.2,mm
